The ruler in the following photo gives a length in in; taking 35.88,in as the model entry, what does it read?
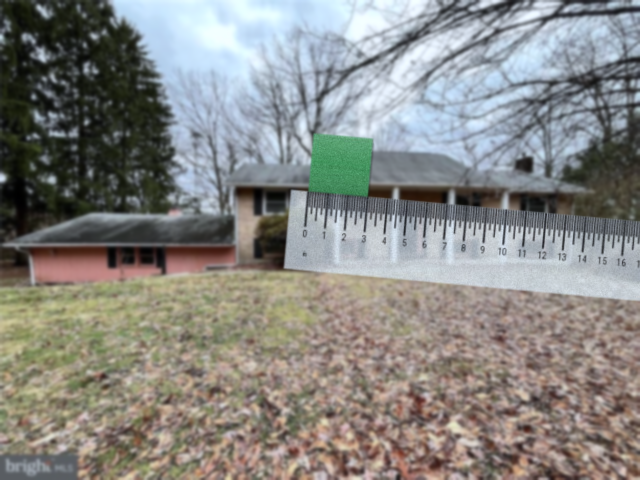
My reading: 3,in
